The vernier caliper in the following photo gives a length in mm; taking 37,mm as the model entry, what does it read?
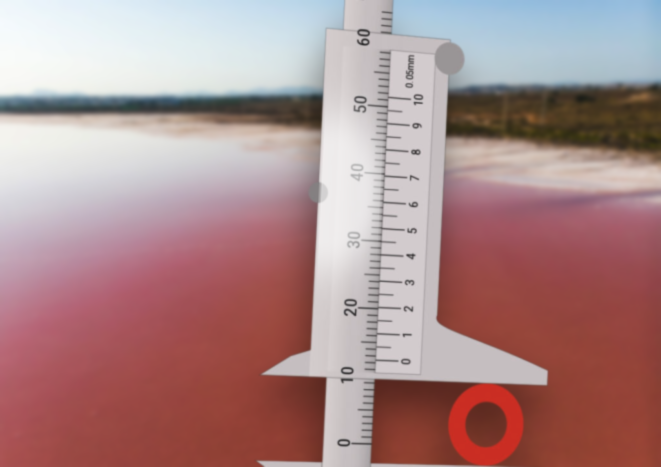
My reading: 12.4,mm
